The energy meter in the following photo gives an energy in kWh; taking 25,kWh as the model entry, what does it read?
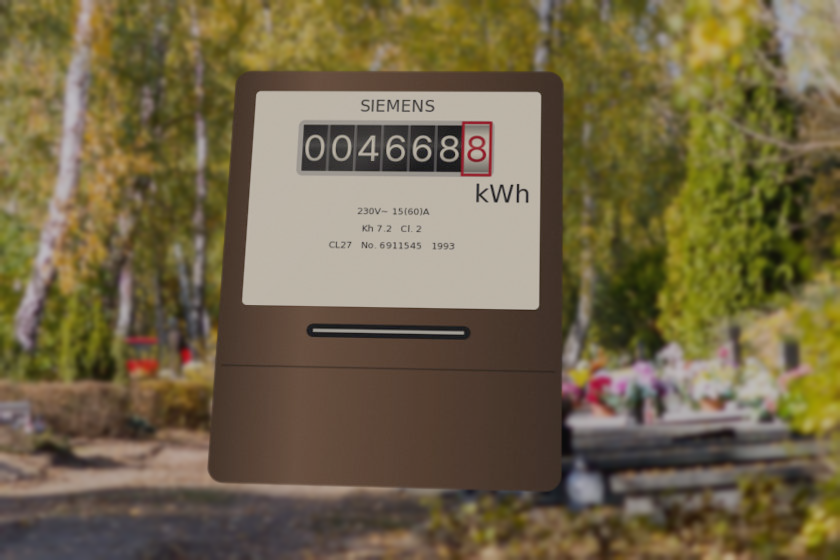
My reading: 4668.8,kWh
